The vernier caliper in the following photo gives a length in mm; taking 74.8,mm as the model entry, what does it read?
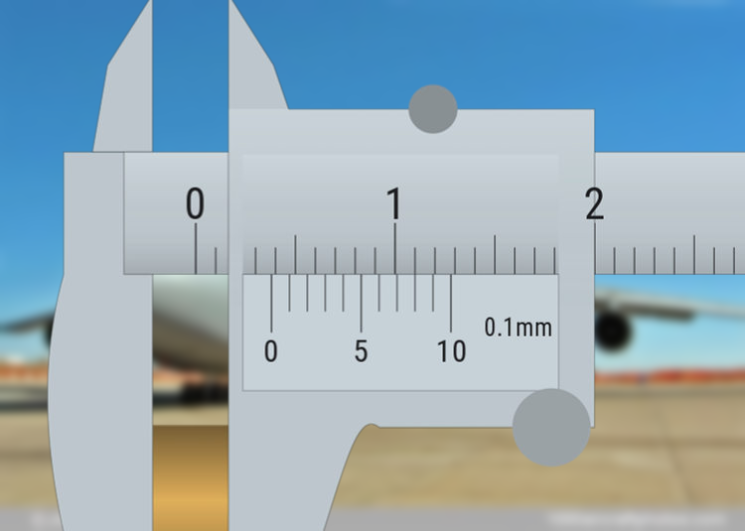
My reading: 3.8,mm
